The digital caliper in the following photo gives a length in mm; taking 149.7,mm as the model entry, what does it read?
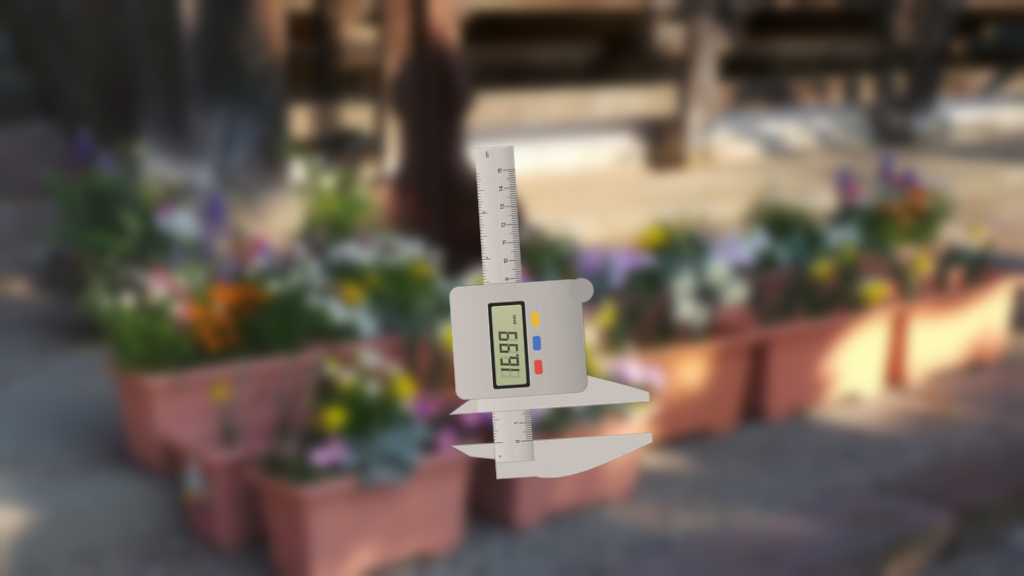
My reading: 16.99,mm
